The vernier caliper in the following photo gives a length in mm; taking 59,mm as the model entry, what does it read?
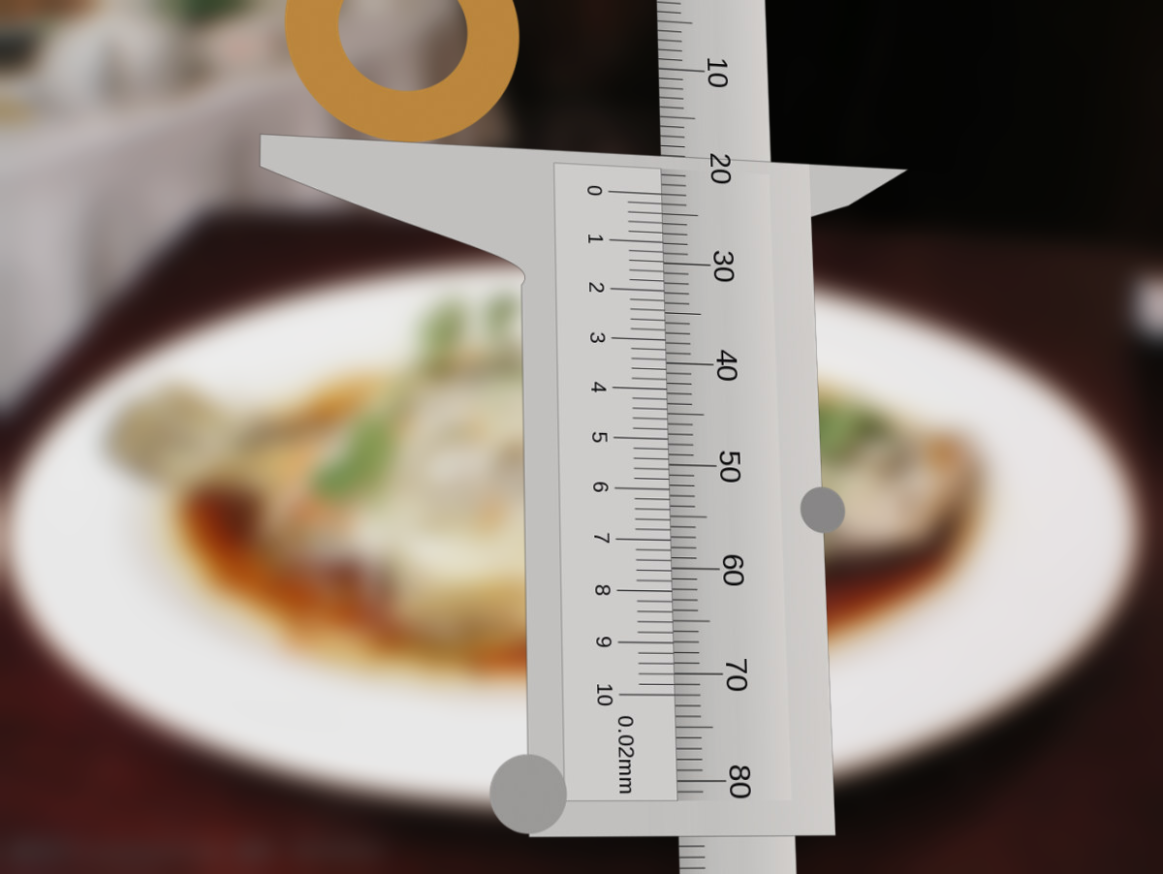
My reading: 23.0,mm
